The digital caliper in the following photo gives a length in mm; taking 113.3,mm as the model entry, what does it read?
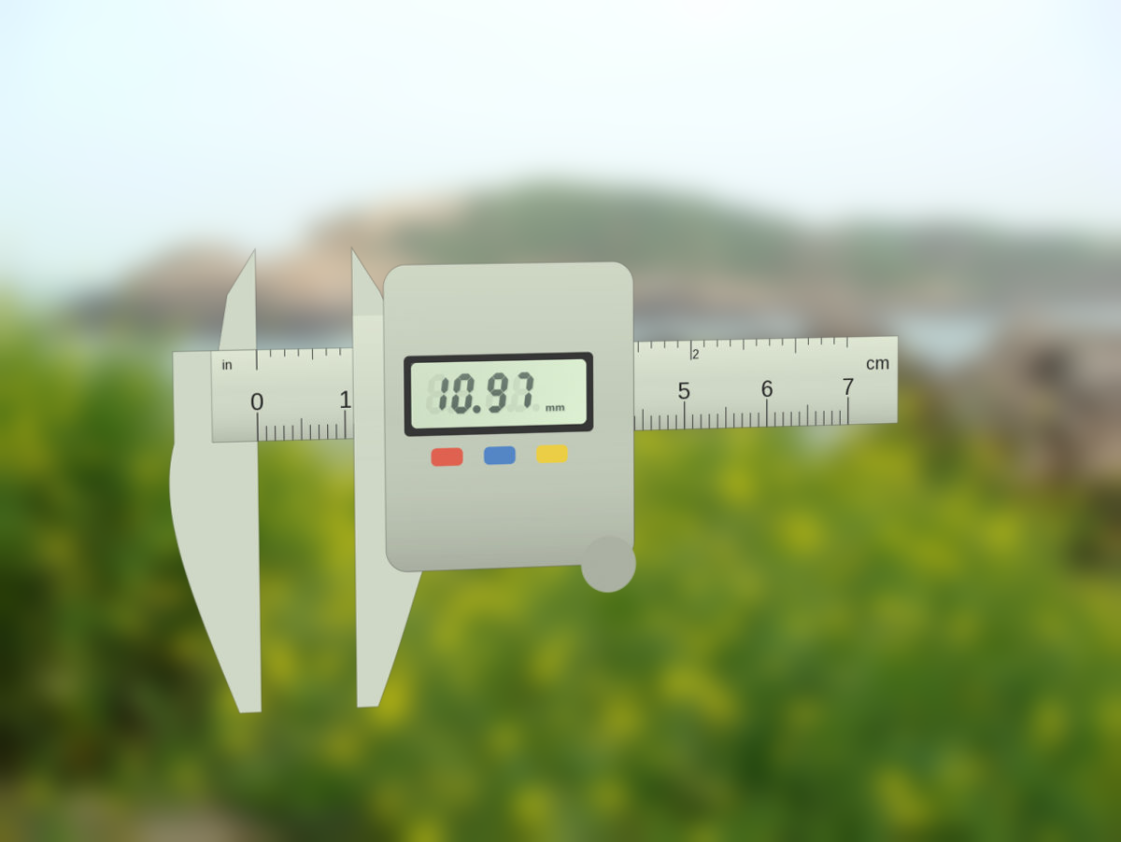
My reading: 10.97,mm
